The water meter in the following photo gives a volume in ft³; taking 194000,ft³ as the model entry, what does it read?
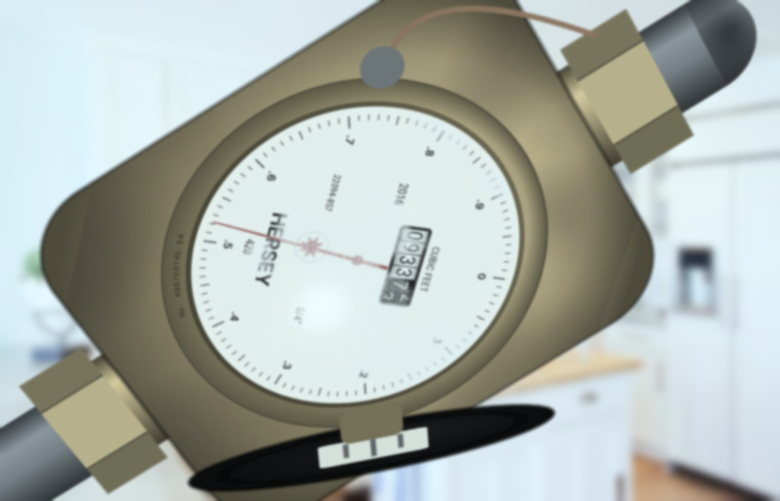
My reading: 93372.52,ft³
